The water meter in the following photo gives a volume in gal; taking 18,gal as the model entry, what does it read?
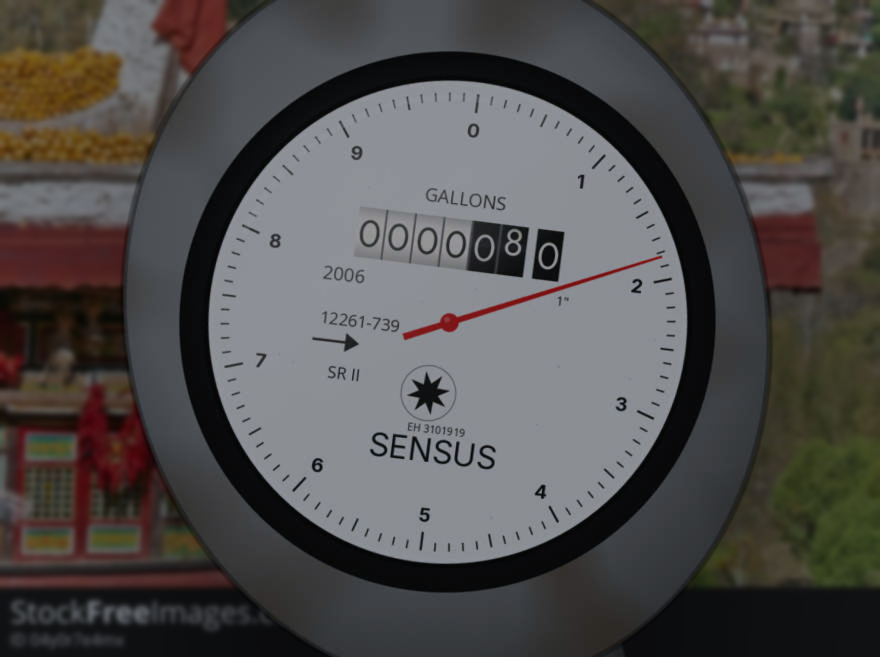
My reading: 81.8,gal
